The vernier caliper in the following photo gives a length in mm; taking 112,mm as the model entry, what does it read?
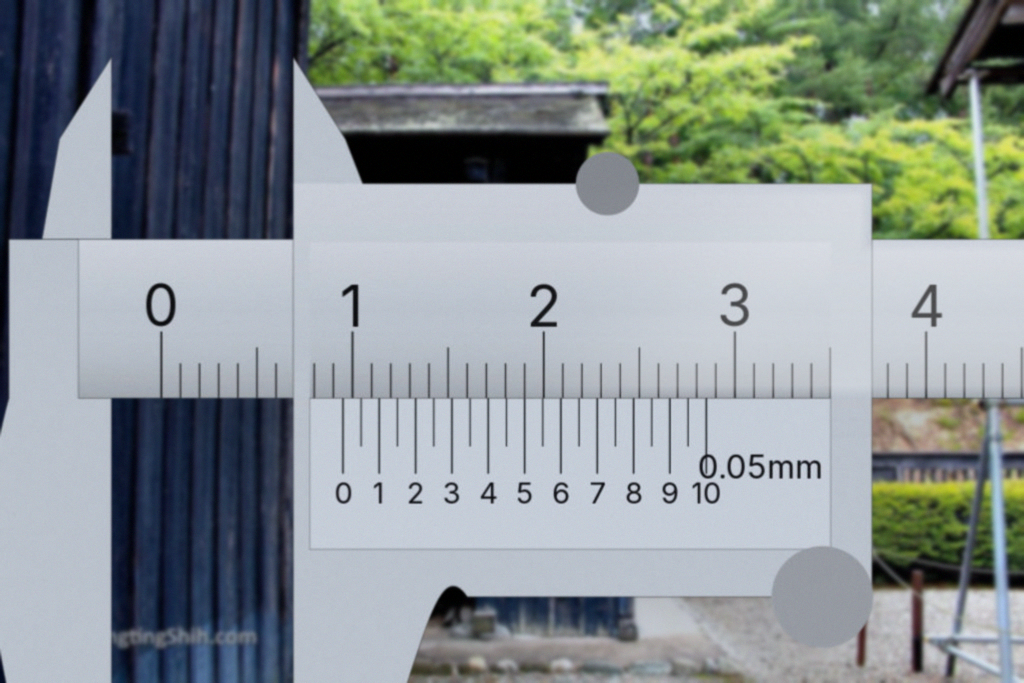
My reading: 9.5,mm
